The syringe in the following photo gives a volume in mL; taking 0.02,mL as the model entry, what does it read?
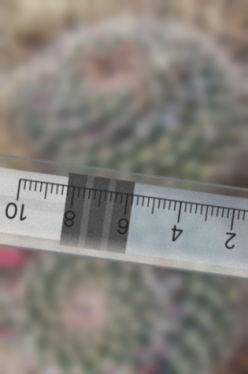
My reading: 5.8,mL
